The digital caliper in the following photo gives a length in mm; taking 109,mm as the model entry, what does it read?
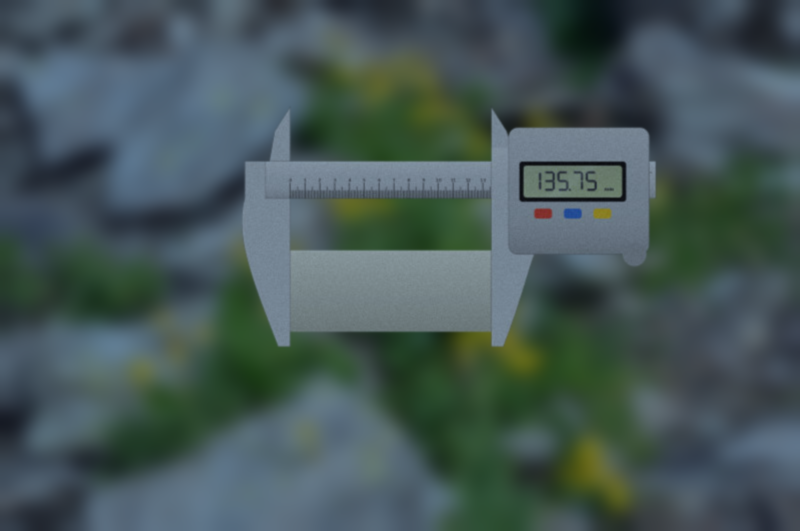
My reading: 135.75,mm
